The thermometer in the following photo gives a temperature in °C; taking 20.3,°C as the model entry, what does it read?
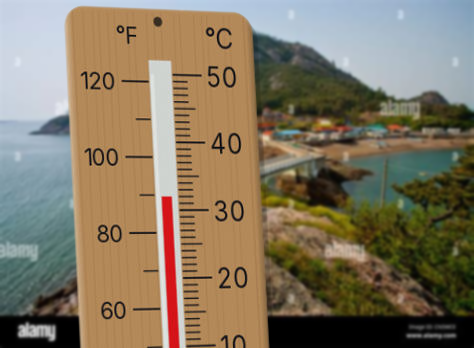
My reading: 32,°C
